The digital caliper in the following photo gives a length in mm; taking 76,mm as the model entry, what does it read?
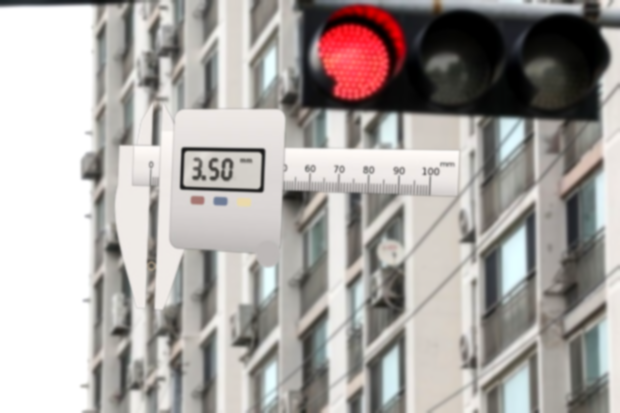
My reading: 3.50,mm
